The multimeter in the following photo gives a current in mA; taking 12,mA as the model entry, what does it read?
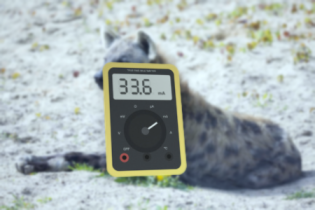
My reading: 33.6,mA
